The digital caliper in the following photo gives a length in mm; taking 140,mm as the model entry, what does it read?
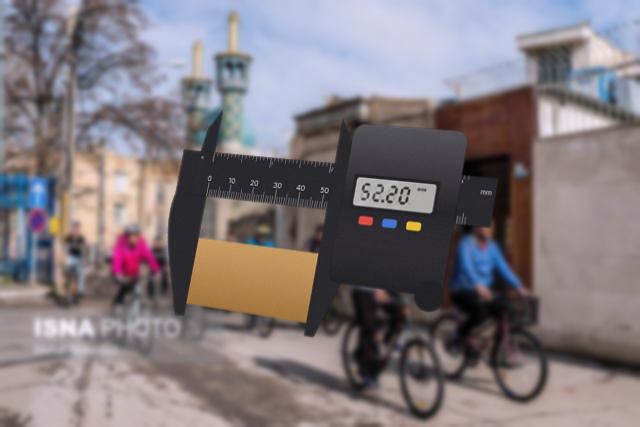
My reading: 52.20,mm
